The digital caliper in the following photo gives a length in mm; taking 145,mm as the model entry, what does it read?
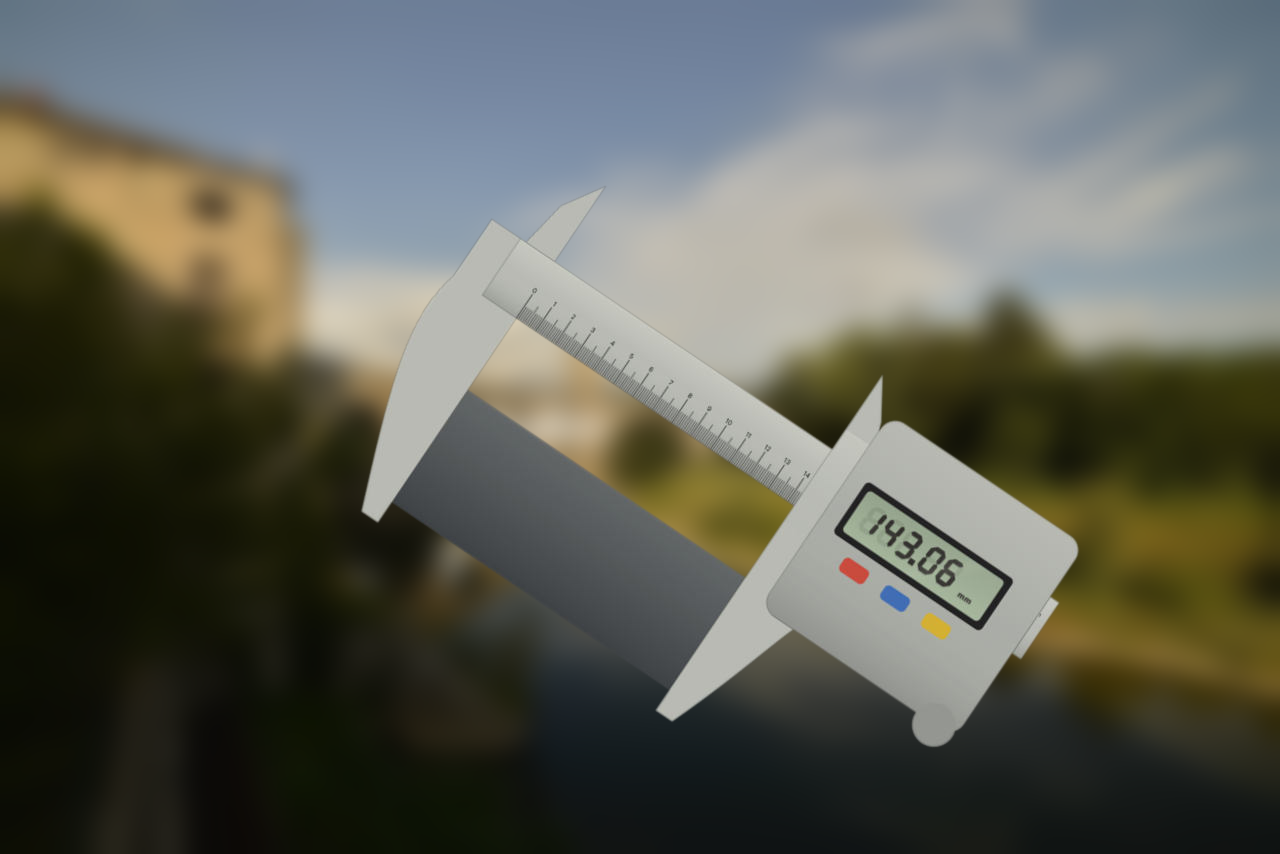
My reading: 143.06,mm
